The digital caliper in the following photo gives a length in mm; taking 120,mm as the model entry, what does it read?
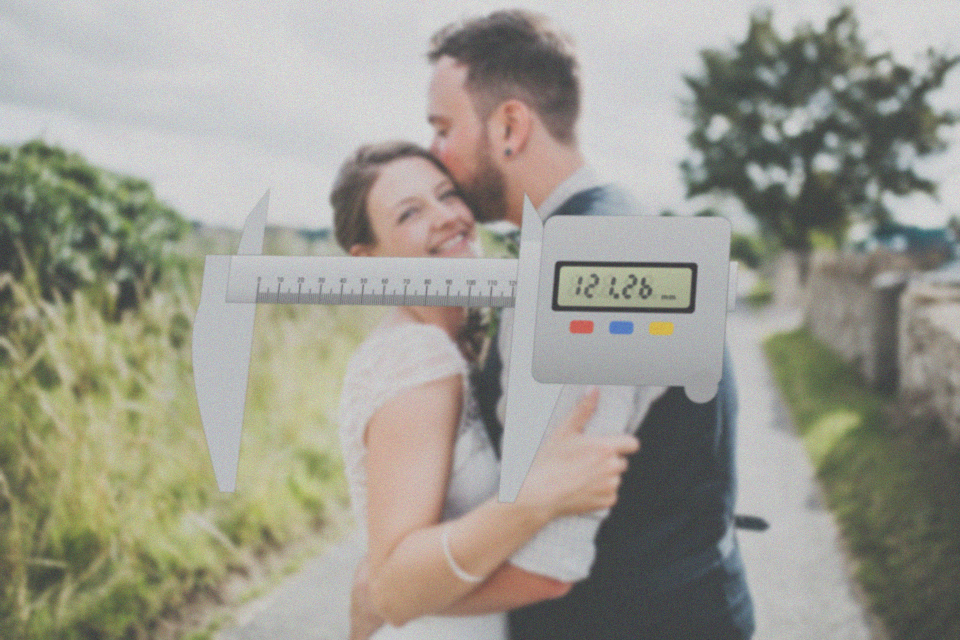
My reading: 121.26,mm
